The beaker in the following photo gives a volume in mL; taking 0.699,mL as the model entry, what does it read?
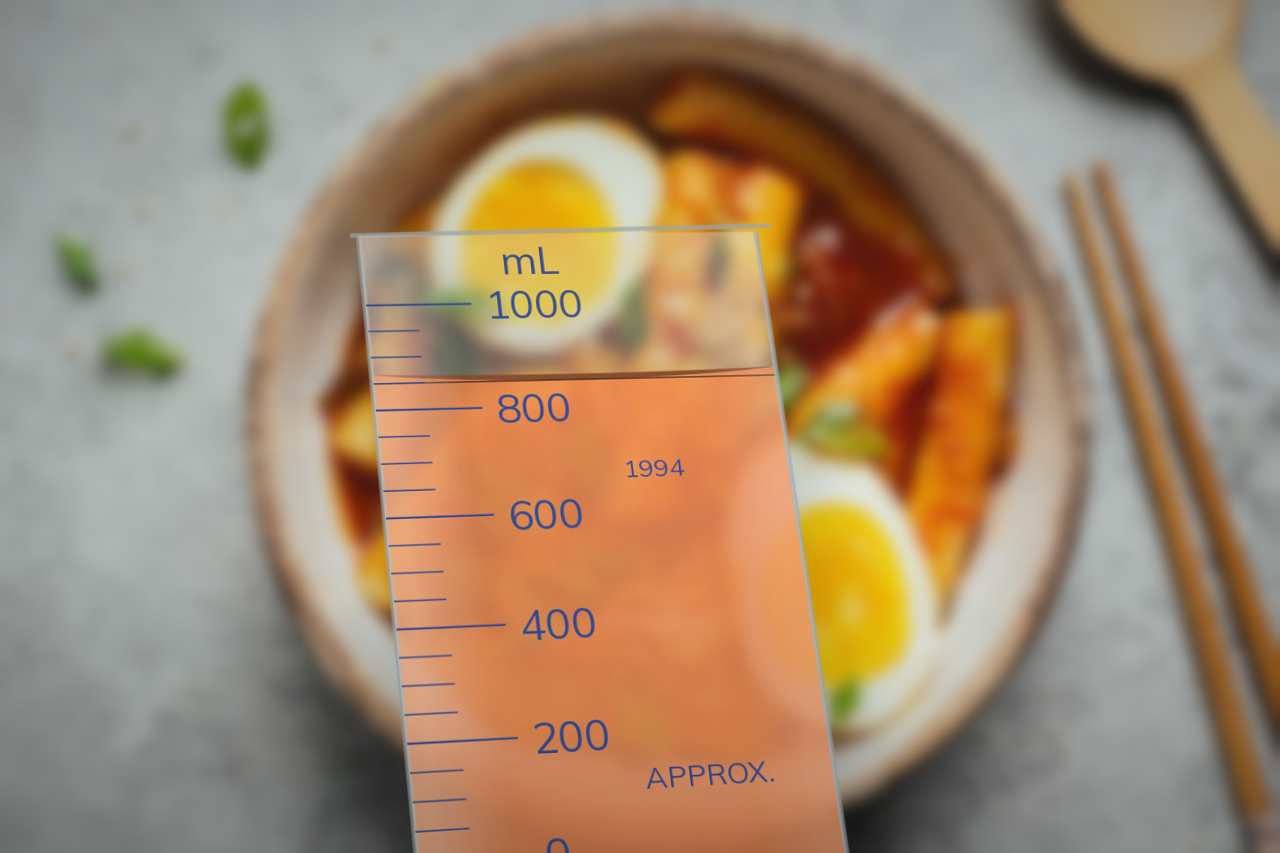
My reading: 850,mL
